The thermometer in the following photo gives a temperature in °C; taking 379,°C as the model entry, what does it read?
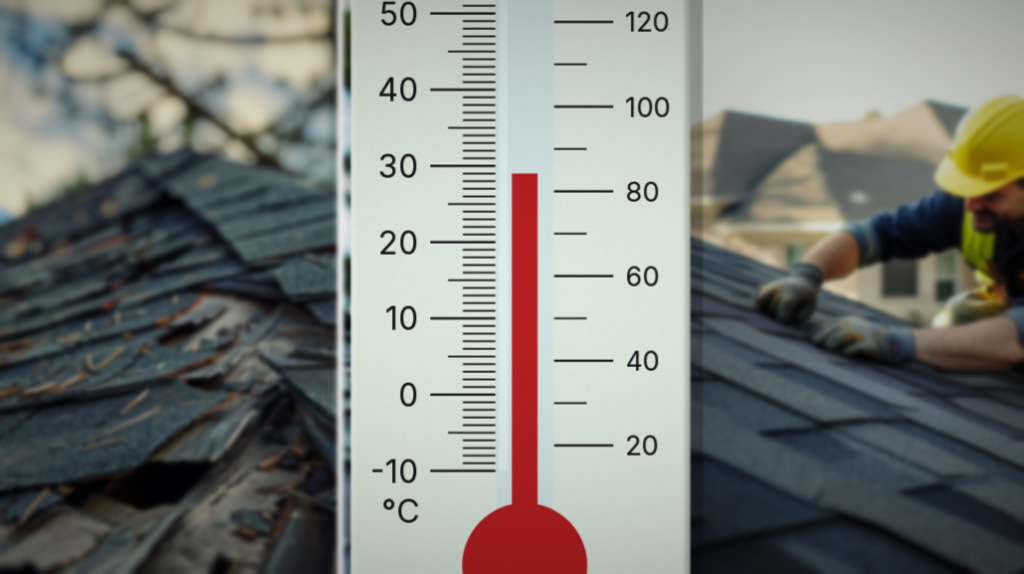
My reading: 29,°C
